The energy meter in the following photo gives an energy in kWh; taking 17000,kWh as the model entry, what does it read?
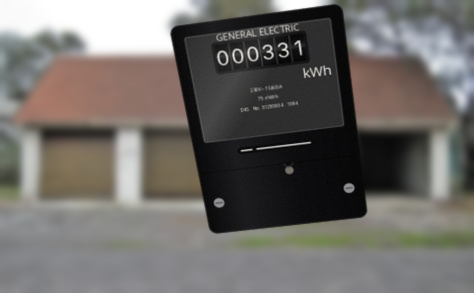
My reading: 331,kWh
